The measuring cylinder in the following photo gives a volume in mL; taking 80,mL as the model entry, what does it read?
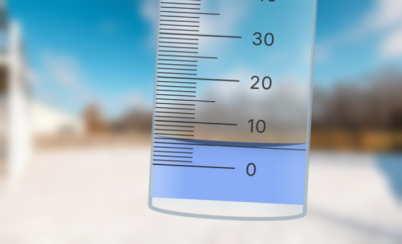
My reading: 5,mL
